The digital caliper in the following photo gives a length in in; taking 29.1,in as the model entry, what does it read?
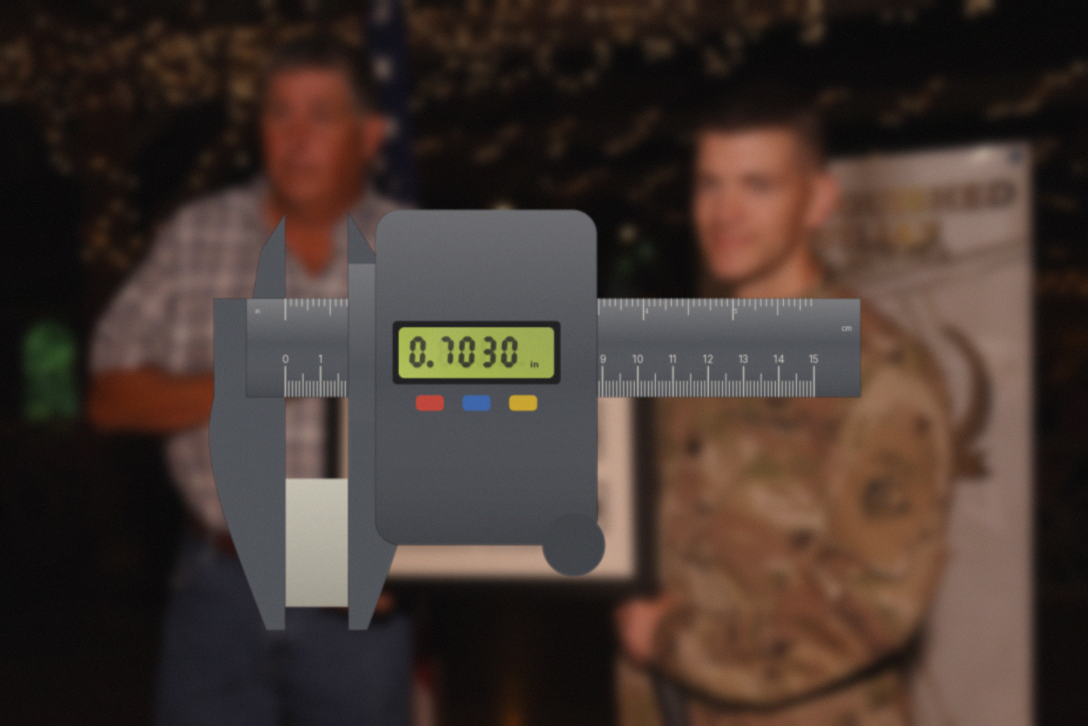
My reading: 0.7030,in
